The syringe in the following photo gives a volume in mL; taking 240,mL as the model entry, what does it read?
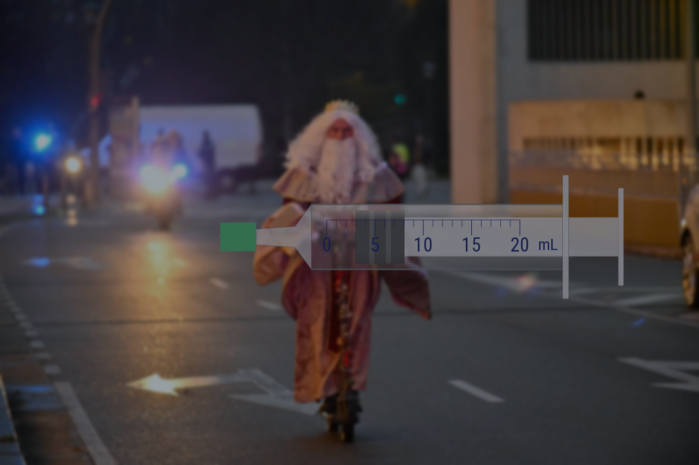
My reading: 3,mL
